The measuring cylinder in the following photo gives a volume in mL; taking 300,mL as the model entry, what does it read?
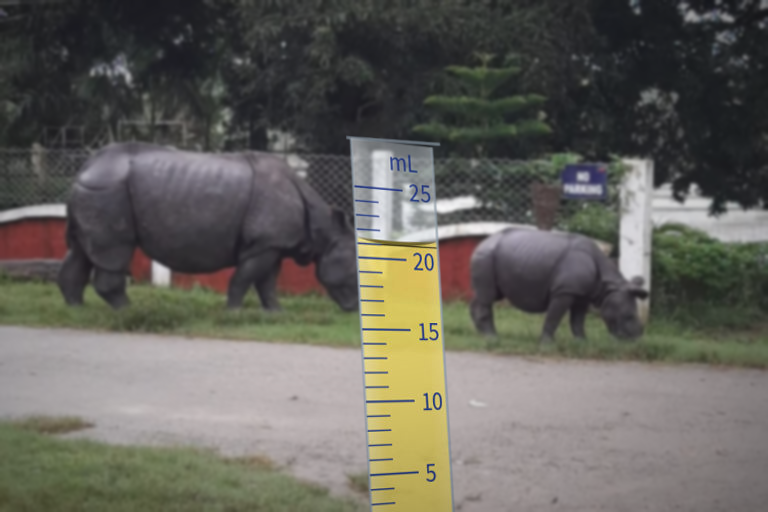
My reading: 21,mL
